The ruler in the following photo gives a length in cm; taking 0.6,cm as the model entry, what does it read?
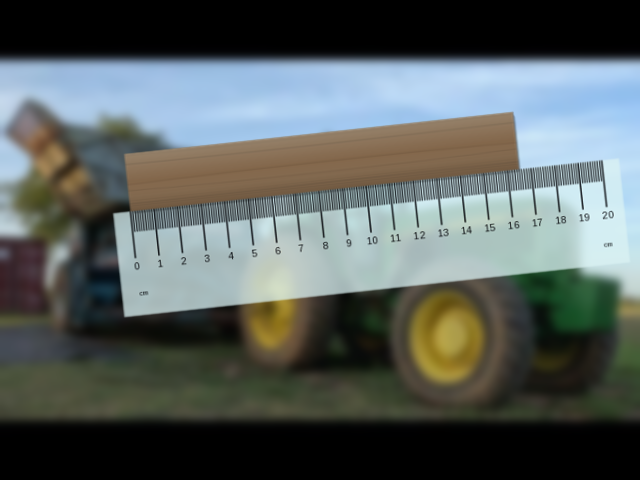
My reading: 16.5,cm
